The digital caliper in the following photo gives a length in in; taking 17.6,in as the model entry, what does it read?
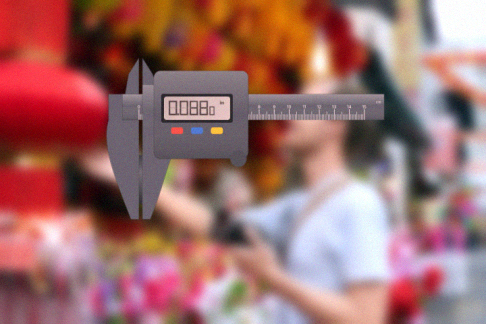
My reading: 0.0880,in
